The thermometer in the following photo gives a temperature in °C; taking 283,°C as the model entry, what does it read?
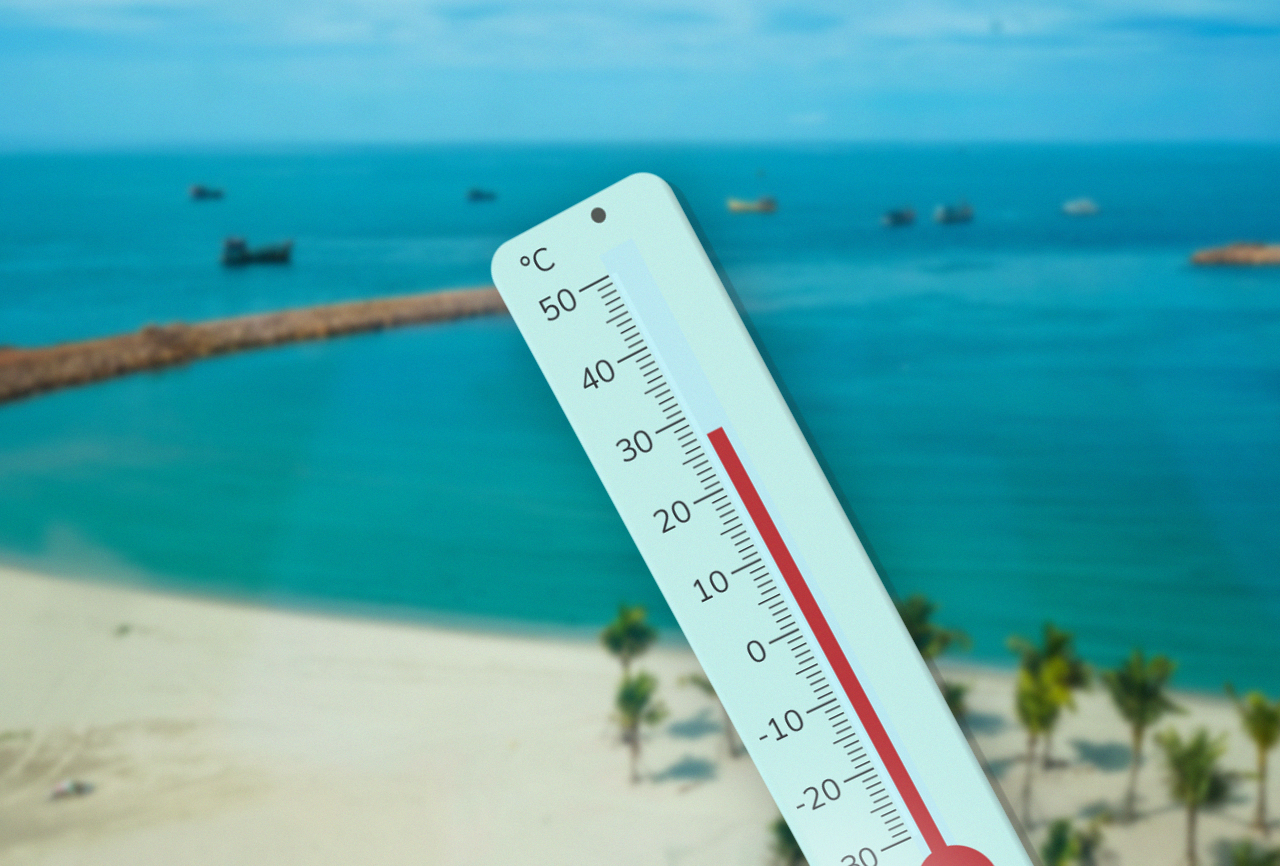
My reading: 27,°C
